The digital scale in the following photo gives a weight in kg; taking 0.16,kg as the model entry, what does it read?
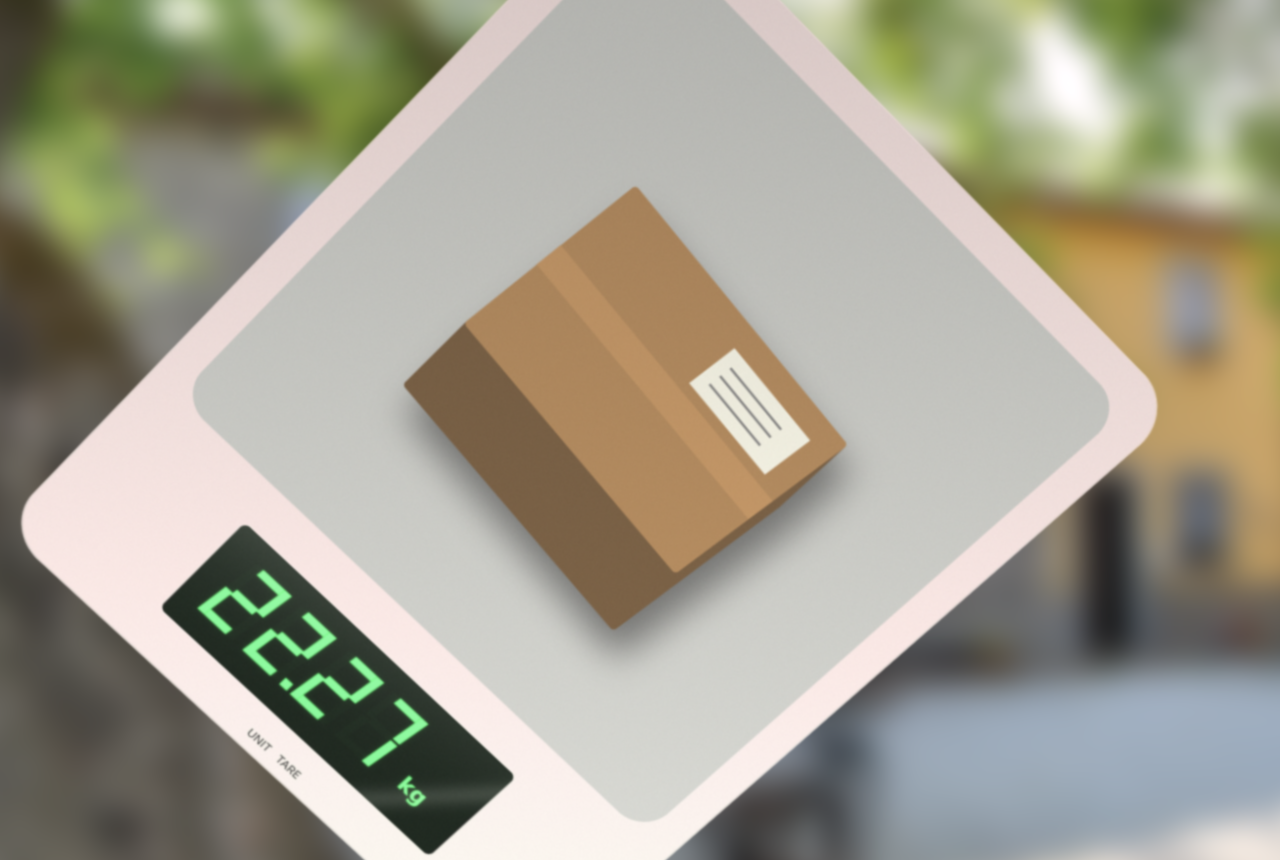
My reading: 22.27,kg
